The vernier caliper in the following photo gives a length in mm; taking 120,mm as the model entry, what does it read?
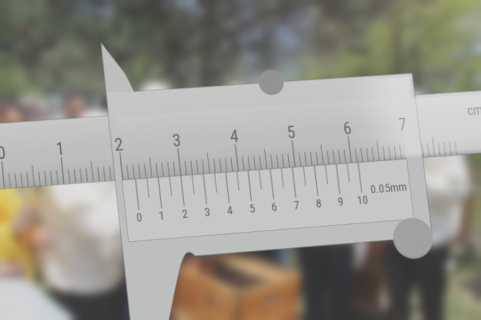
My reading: 22.2,mm
